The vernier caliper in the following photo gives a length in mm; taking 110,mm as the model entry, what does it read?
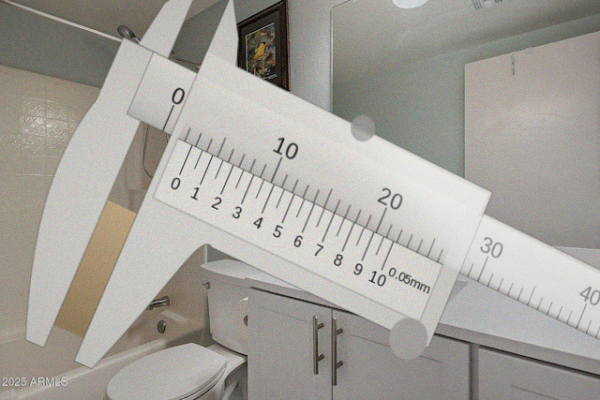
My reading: 2.7,mm
